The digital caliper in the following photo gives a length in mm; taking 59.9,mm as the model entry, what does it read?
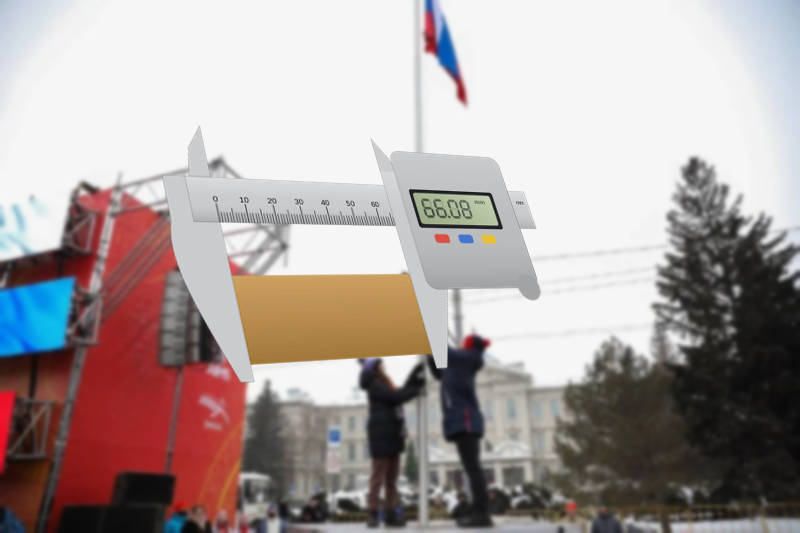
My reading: 66.08,mm
